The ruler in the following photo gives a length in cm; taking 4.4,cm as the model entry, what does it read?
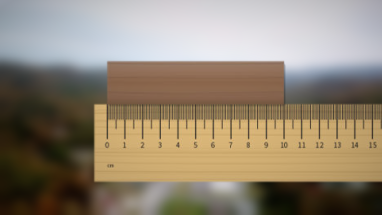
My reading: 10,cm
